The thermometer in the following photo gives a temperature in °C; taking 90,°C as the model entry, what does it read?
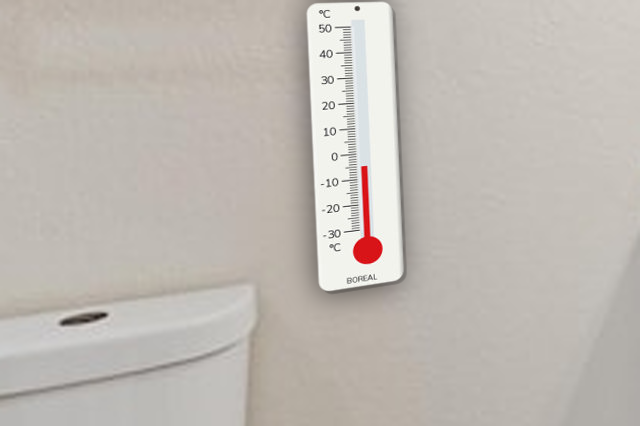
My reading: -5,°C
